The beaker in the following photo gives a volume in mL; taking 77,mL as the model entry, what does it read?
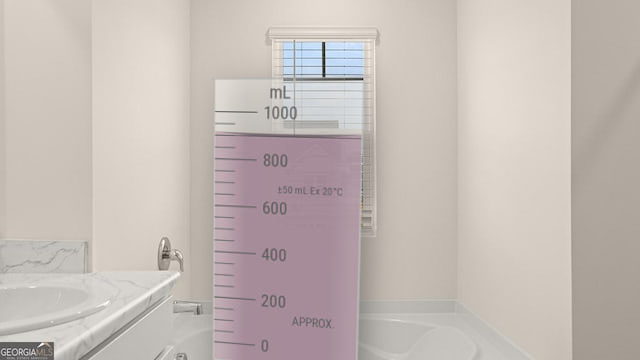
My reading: 900,mL
